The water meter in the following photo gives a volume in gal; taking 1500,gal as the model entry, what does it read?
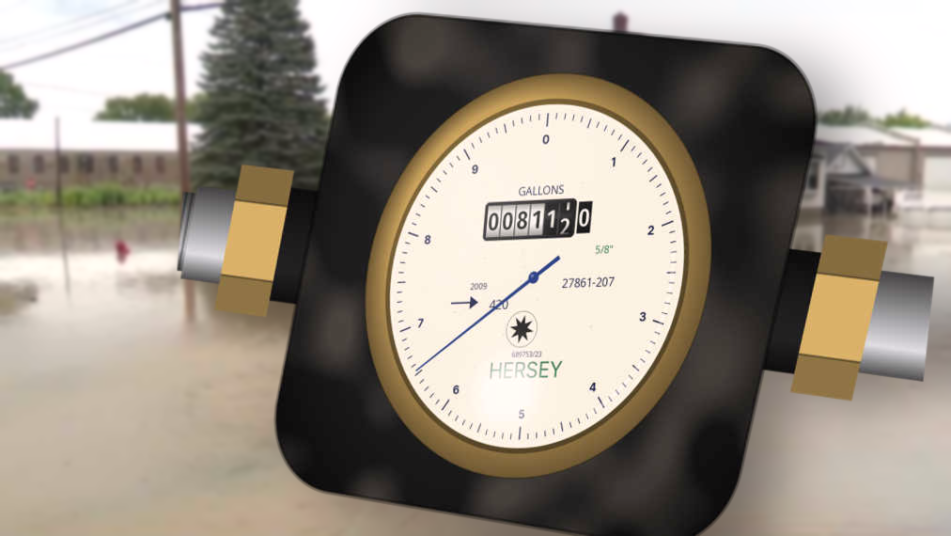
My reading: 81116.5,gal
